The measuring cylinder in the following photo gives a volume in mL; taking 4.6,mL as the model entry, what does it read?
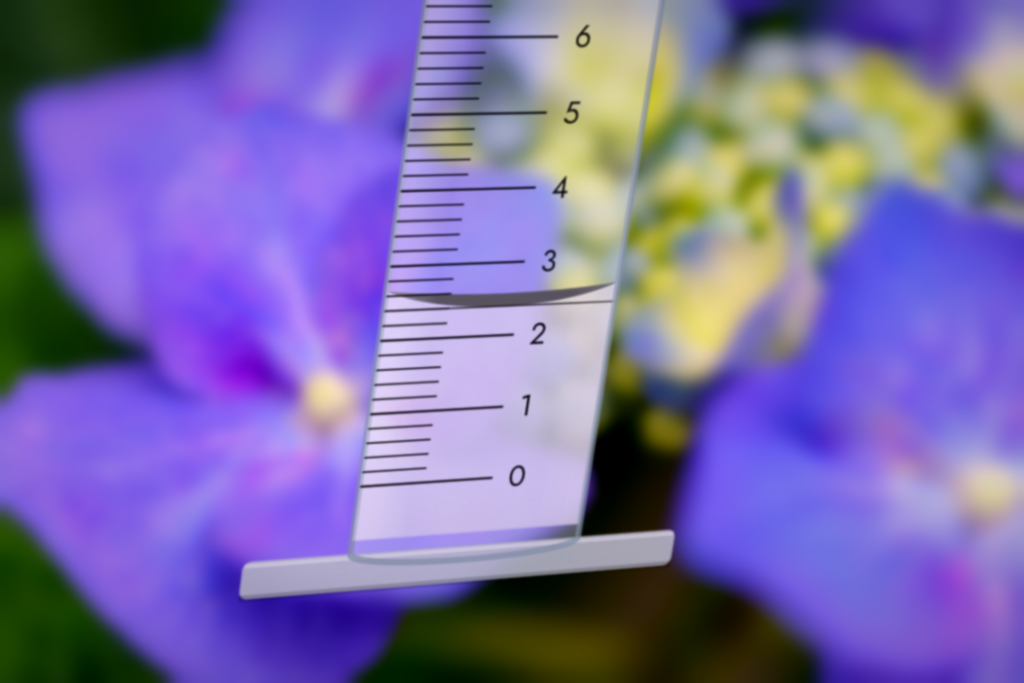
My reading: 2.4,mL
